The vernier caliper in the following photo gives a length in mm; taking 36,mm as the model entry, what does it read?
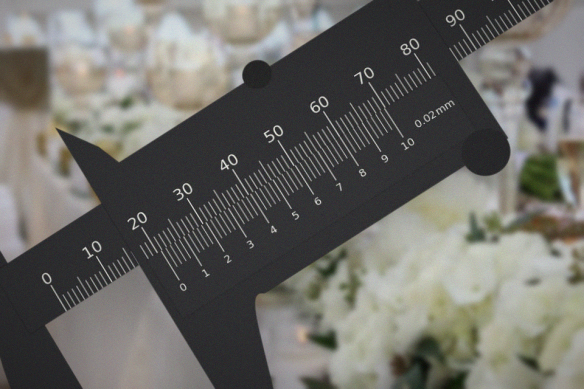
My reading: 20.8,mm
